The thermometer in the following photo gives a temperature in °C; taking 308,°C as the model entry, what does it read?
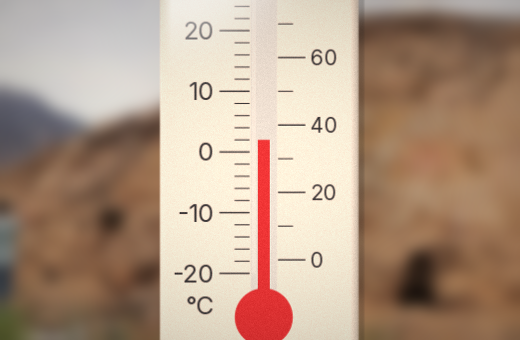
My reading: 2,°C
